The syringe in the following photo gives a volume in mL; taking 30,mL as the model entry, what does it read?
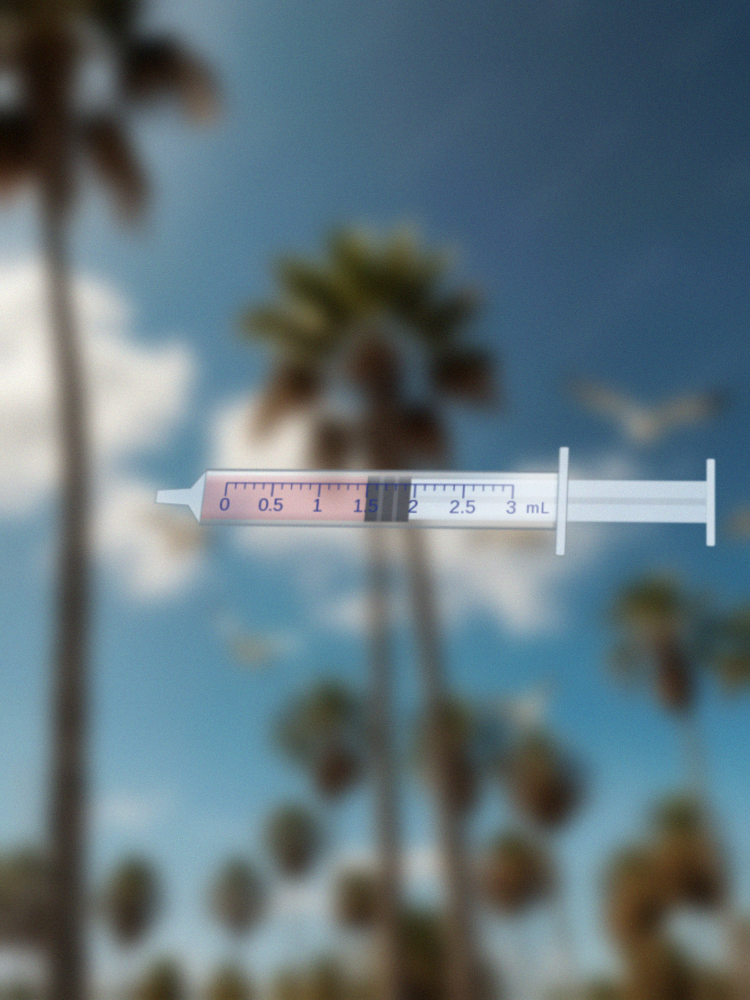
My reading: 1.5,mL
